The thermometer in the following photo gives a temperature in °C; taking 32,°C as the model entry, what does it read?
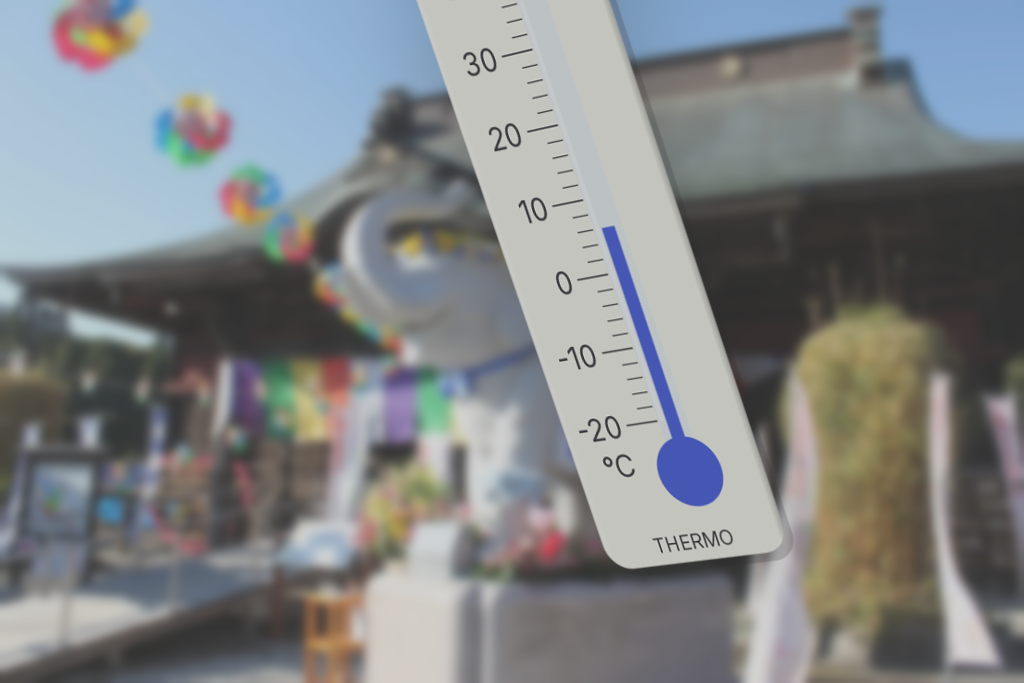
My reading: 6,°C
